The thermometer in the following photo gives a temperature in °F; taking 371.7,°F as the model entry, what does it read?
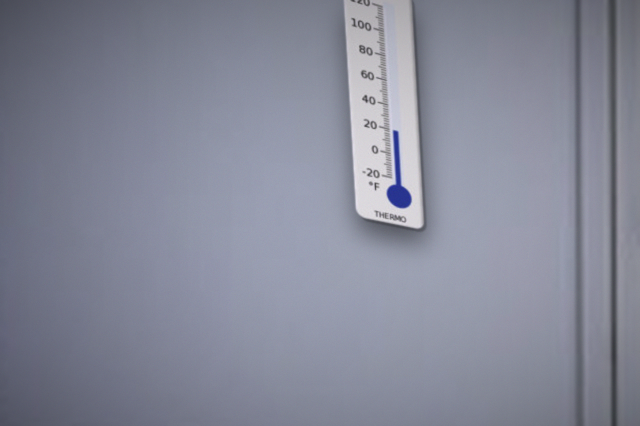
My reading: 20,°F
